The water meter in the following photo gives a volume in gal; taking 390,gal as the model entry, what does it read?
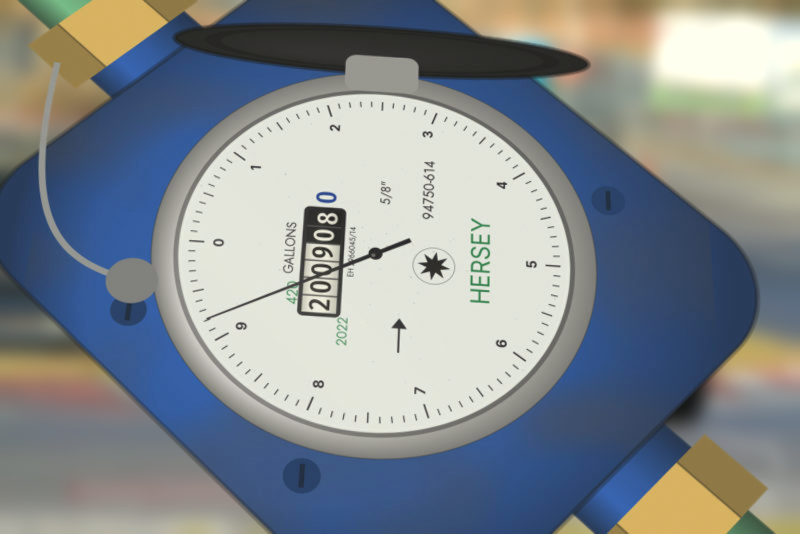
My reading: 2009079.2,gal
